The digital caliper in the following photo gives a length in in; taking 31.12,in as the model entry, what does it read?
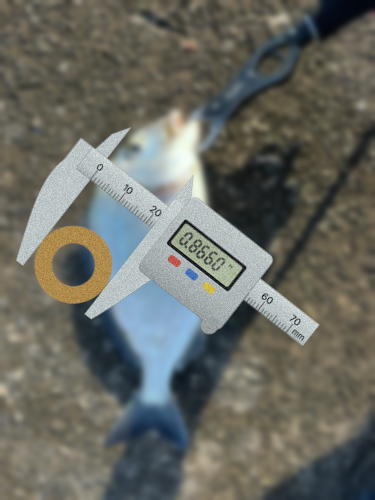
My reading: 0.8660,in
